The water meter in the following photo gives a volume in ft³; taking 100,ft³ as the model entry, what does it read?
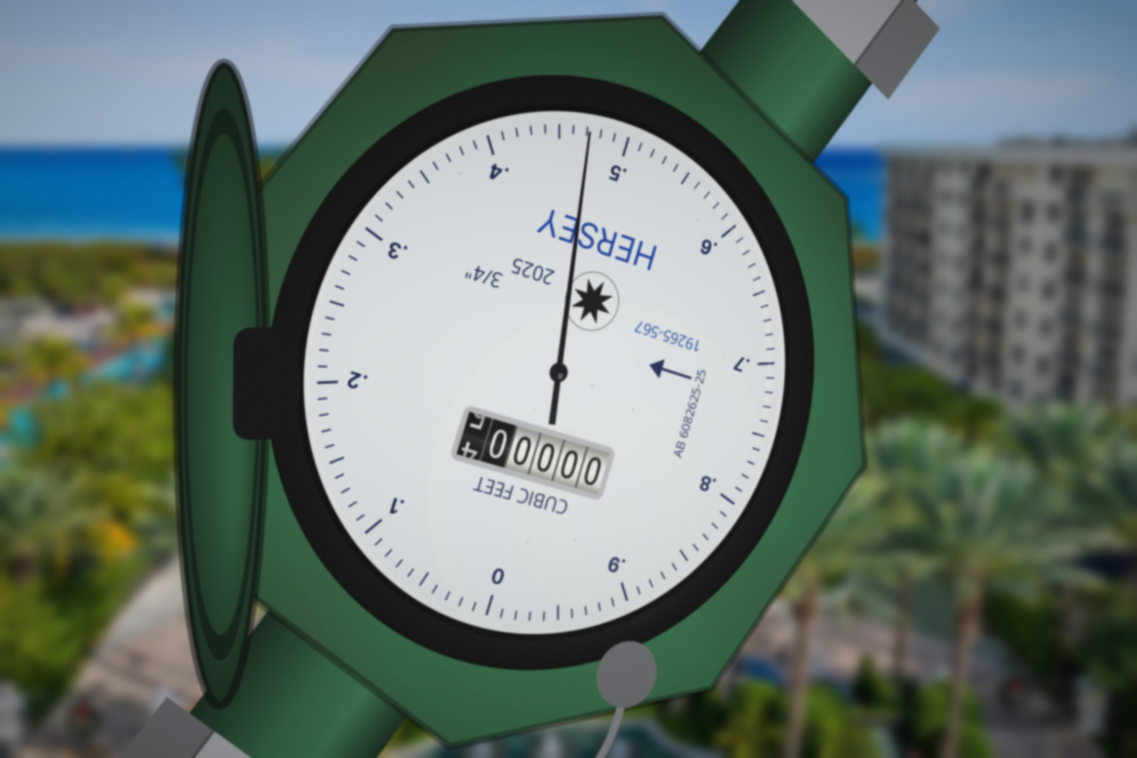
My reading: 4.47,ft³
